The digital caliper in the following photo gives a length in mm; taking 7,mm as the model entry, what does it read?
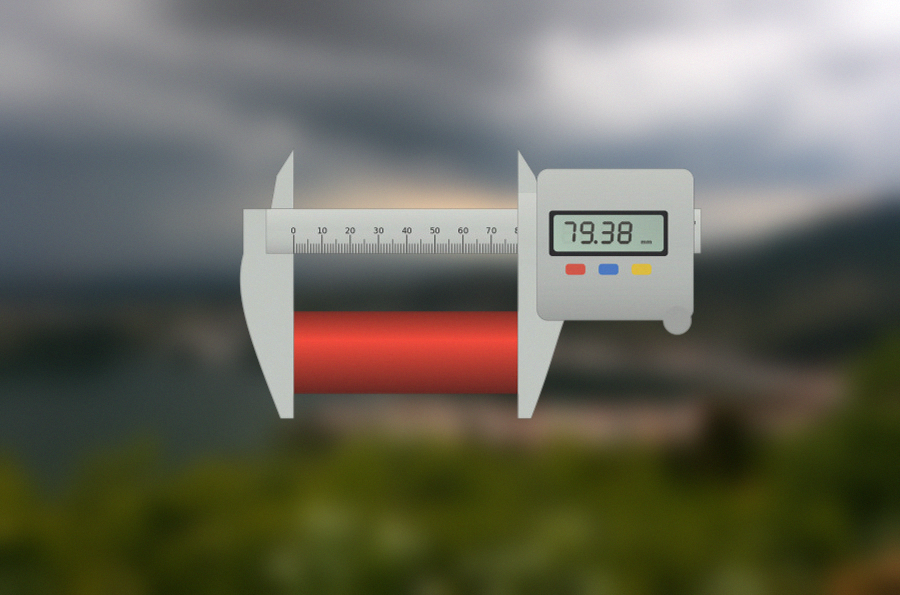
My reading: 79.38,mm
